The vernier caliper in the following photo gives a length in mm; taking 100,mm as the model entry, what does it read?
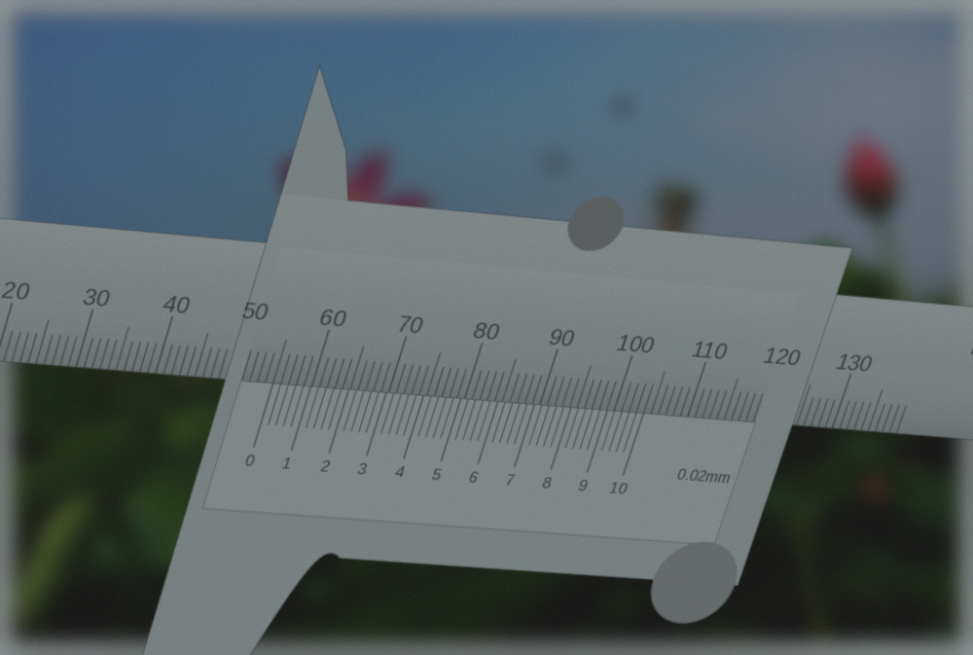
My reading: 55.0,mm
